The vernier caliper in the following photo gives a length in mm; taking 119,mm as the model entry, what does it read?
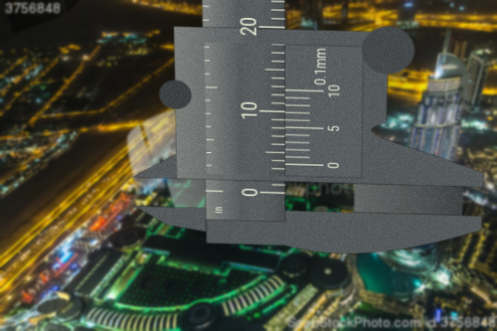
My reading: 3.6,mm
